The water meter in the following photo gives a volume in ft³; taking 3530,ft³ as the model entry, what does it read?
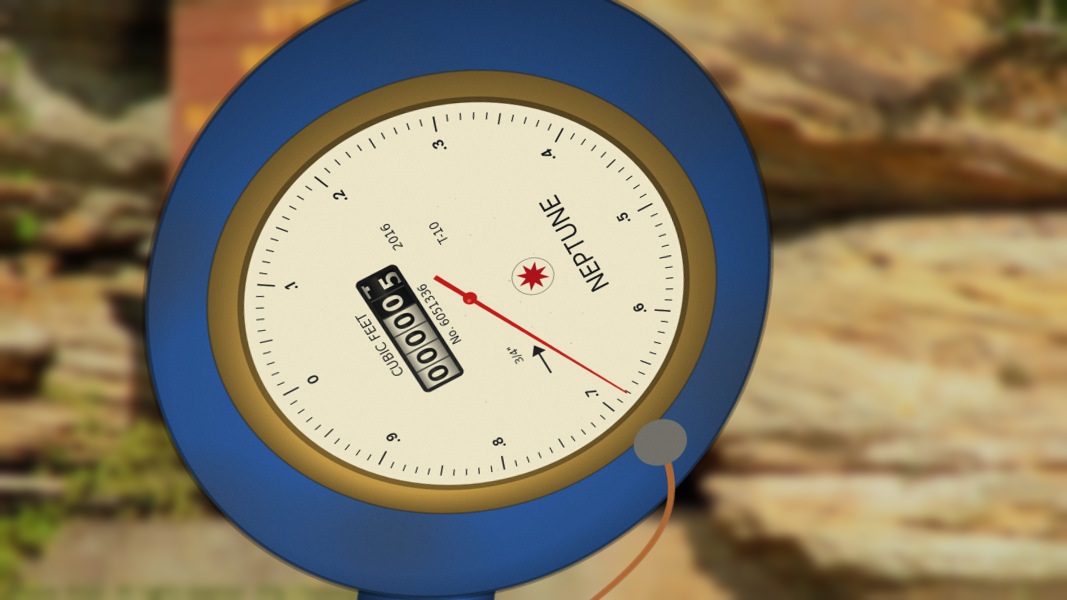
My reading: 4.68,ft³
